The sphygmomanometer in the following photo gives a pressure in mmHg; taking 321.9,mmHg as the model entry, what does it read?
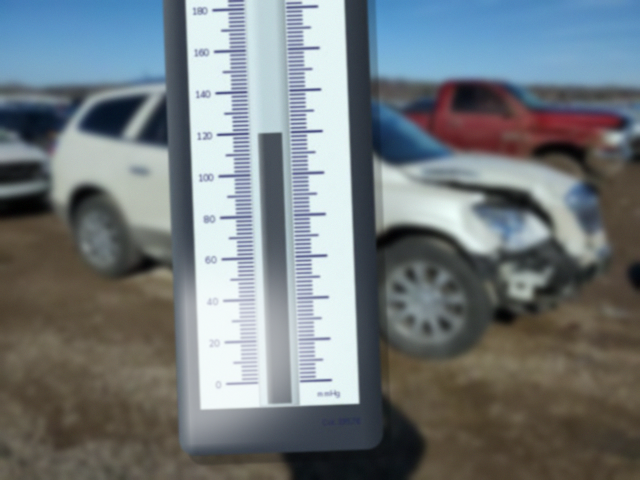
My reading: 120,mmHg
